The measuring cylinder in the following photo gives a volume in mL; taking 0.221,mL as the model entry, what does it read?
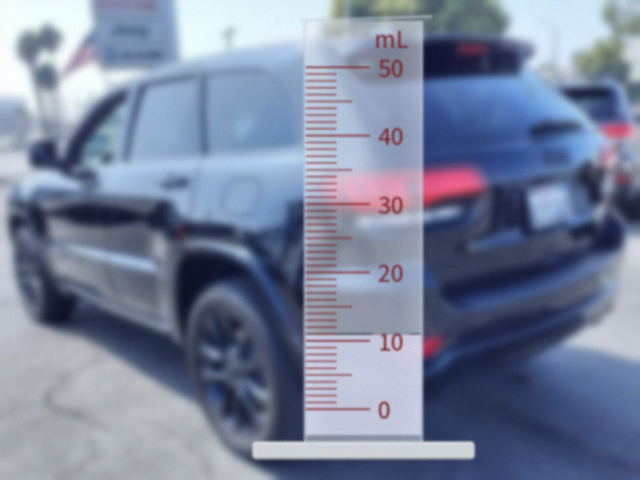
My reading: 11,mL
